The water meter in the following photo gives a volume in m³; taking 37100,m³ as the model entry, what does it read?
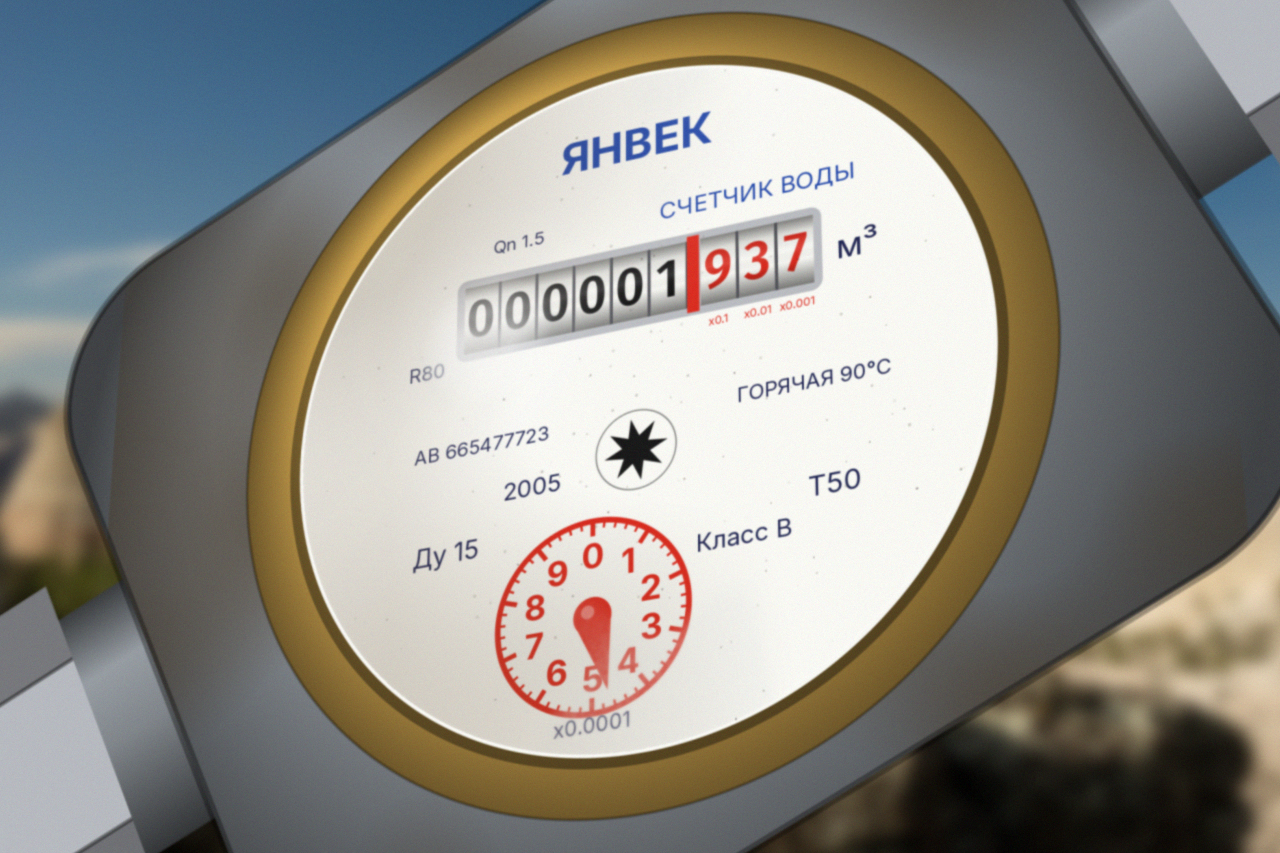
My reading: 1.9374,m³
